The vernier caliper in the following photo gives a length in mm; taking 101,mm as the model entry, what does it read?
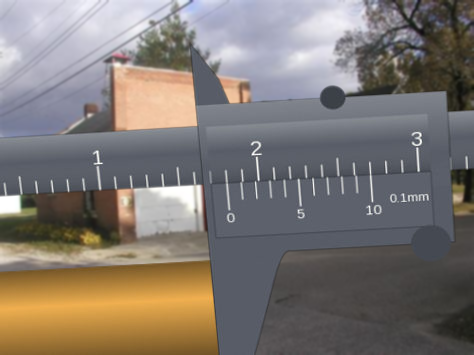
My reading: 18.0,mm
